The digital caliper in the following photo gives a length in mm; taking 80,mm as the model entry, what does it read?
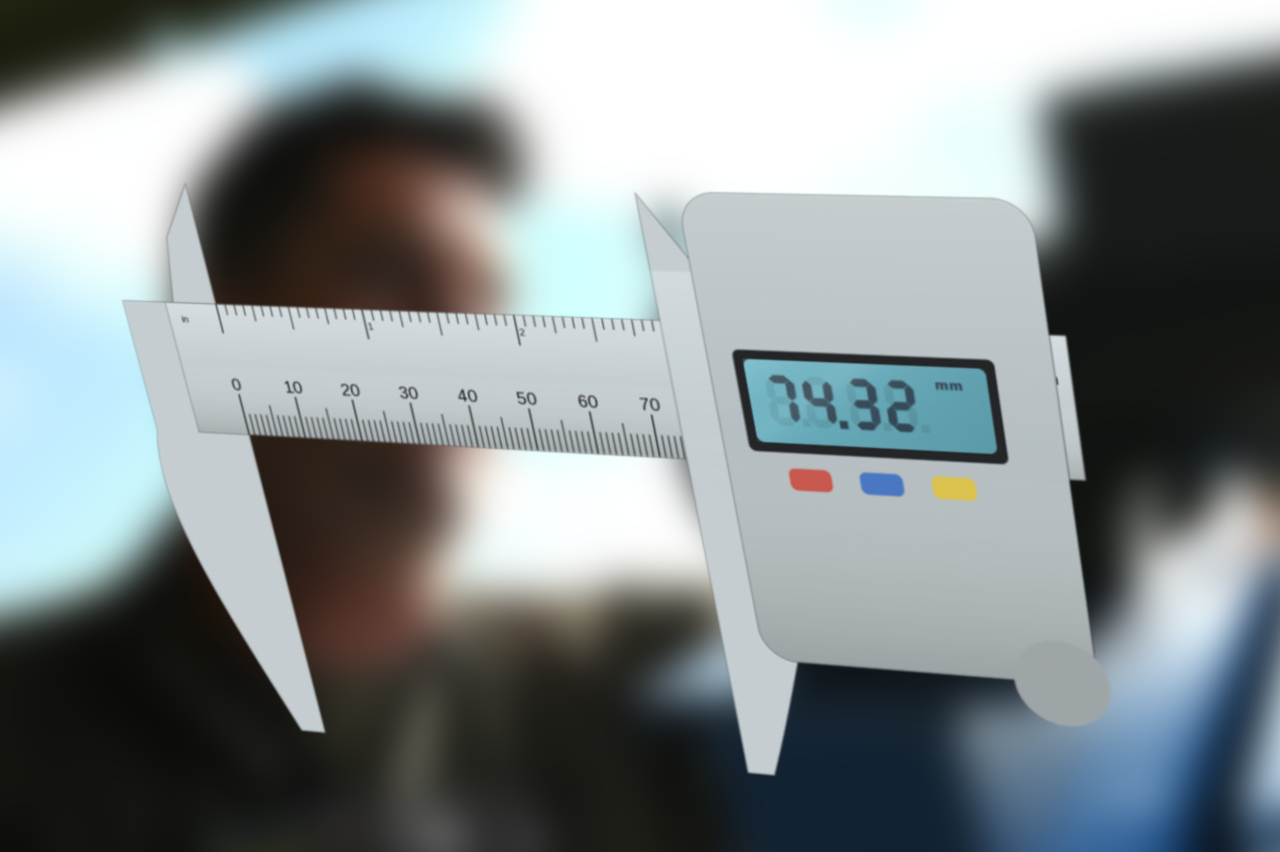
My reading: 74.32,mm
